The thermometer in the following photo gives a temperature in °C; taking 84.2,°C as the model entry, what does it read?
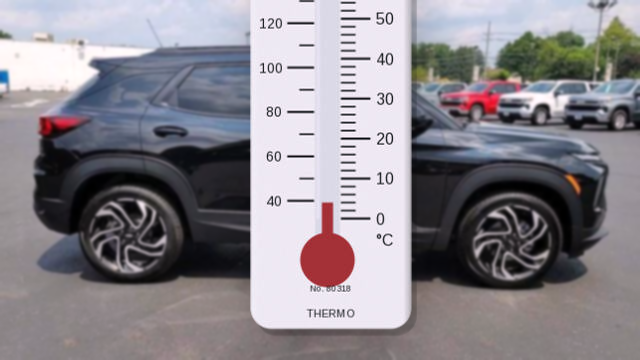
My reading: 4,°C
